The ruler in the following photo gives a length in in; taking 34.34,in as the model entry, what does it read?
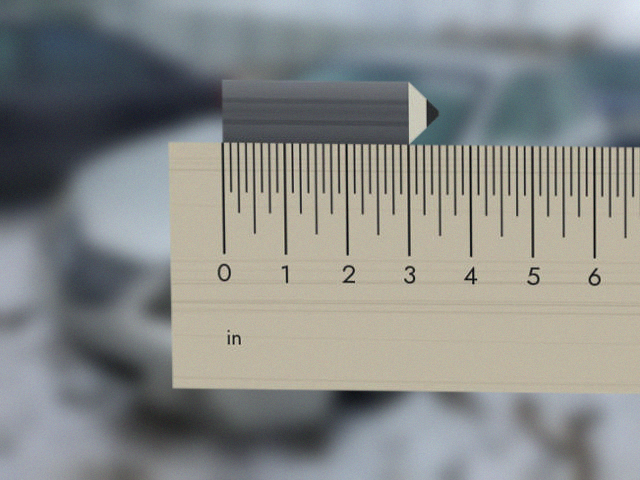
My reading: 3.5,in
